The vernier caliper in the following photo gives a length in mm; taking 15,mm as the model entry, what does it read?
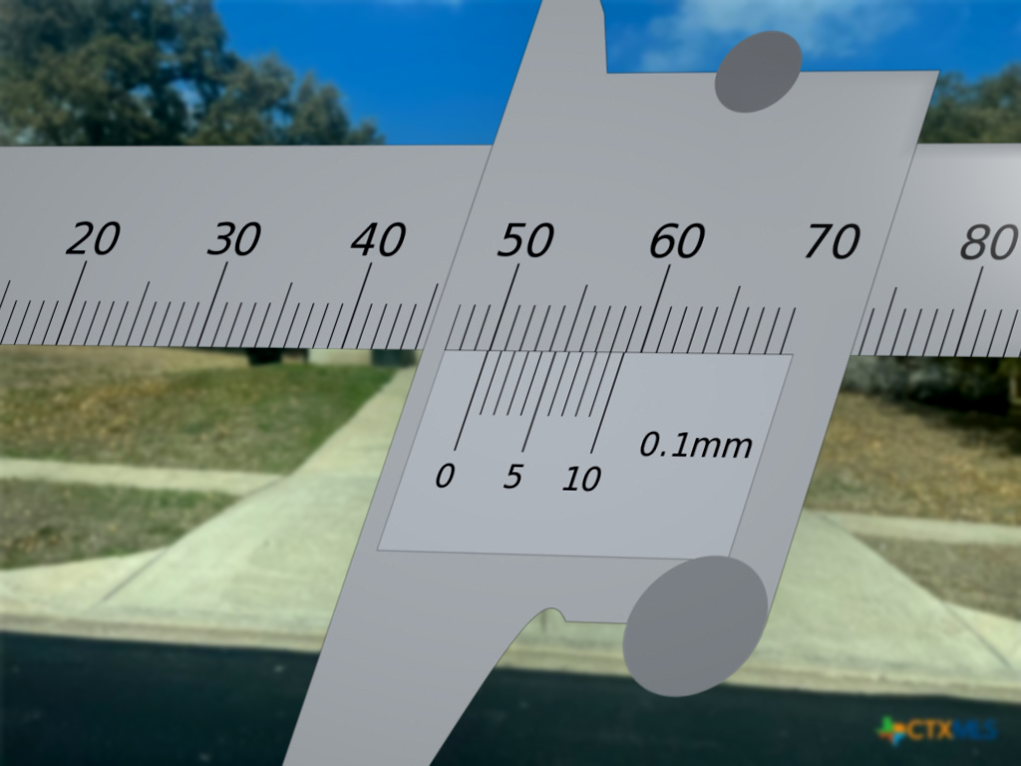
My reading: 49.9,mm
